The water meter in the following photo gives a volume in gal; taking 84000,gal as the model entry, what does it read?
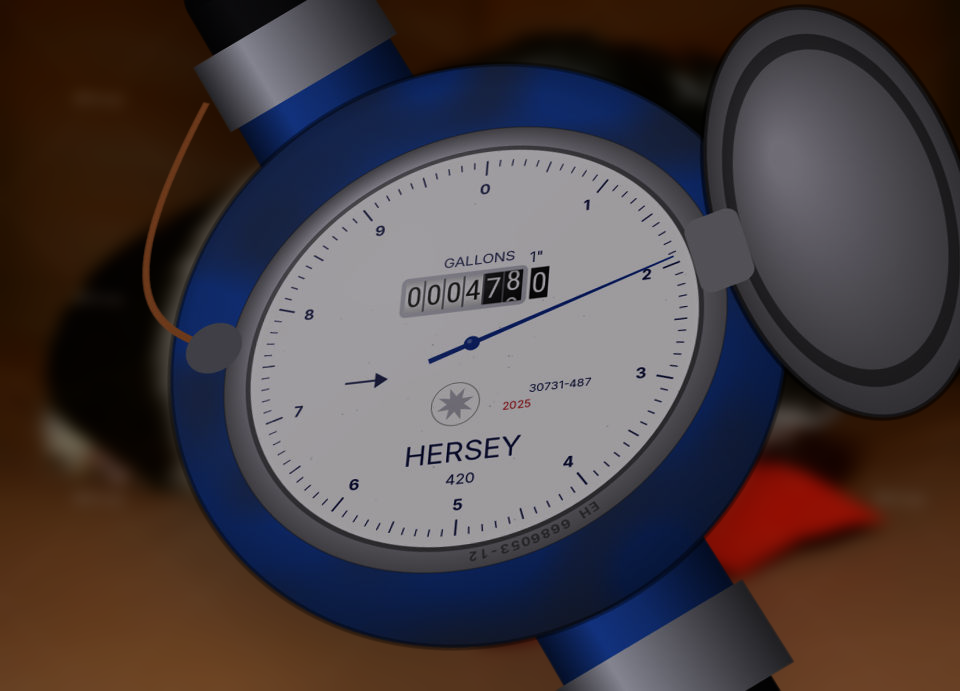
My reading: 4781.9,gal
